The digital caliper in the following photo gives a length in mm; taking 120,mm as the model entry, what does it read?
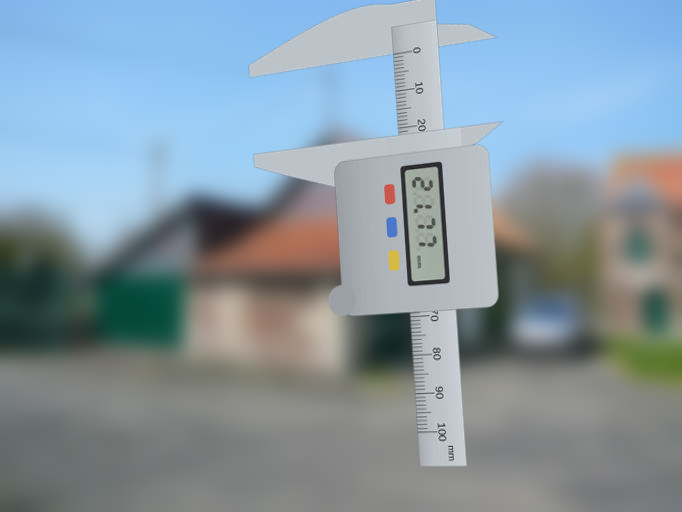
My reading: 21.77,mm
